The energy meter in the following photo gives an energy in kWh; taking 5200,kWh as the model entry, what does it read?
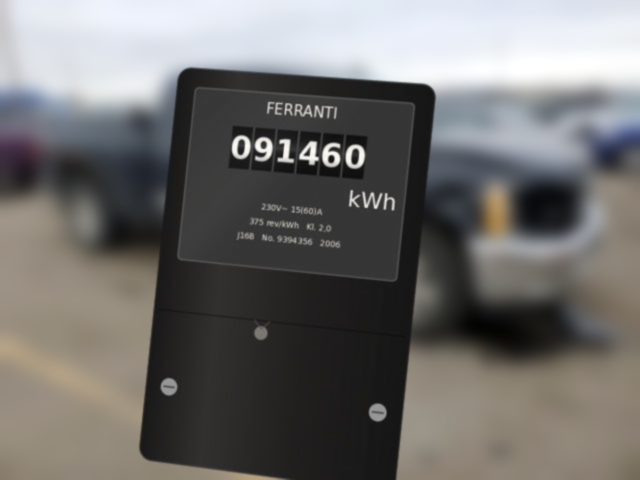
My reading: 91460,kWh
